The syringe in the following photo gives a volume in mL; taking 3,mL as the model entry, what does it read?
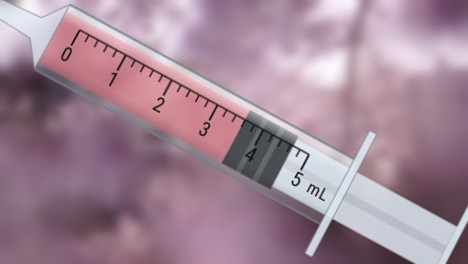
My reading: 3.6,mL
